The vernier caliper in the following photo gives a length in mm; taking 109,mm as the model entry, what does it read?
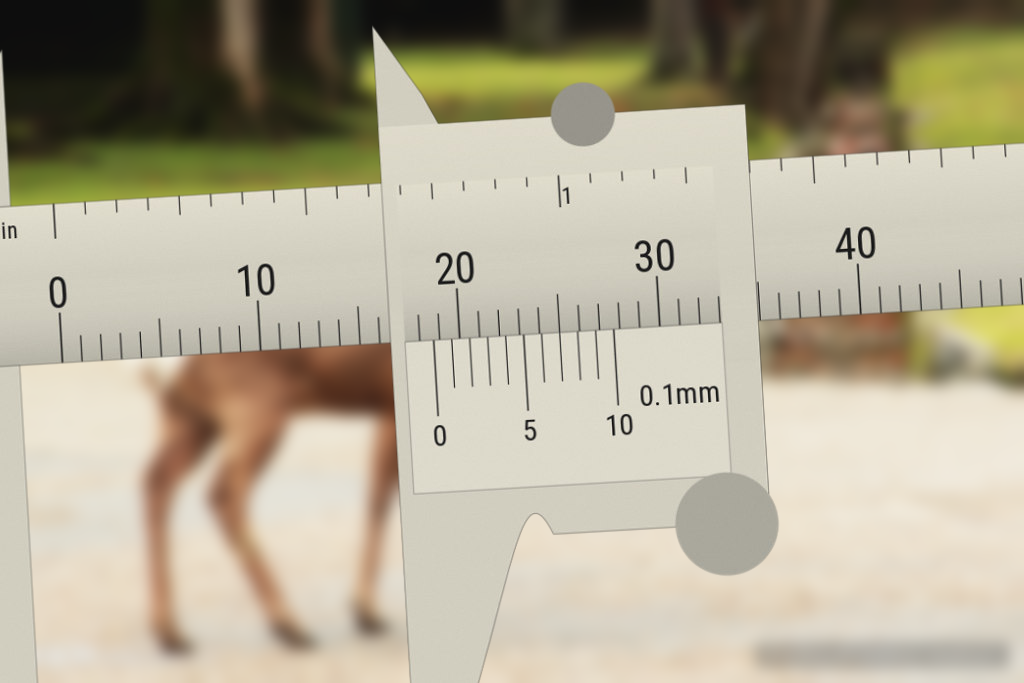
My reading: 18.7,mm
